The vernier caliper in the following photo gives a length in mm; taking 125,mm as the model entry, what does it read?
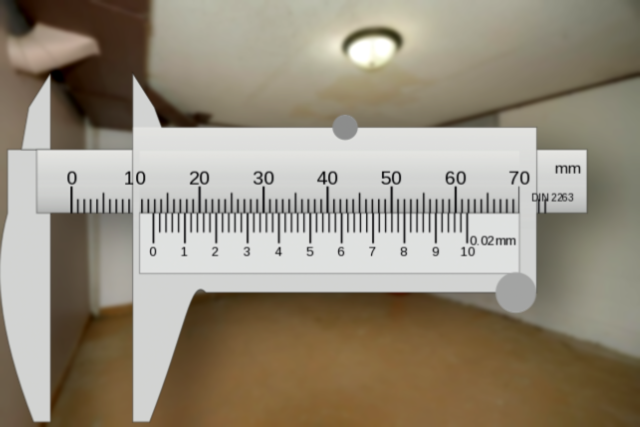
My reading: 12.8,mm
